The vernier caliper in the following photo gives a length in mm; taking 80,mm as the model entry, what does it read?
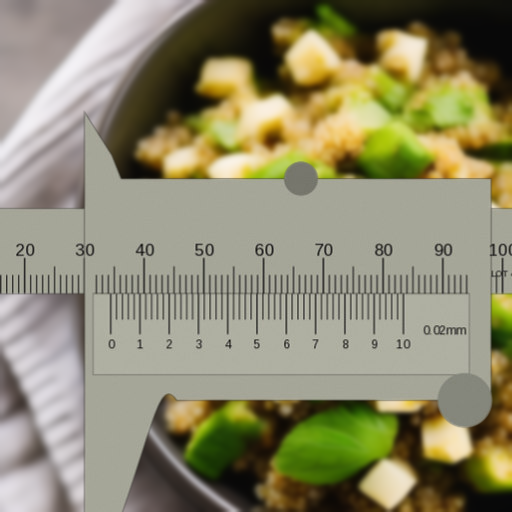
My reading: 34.4,mm
